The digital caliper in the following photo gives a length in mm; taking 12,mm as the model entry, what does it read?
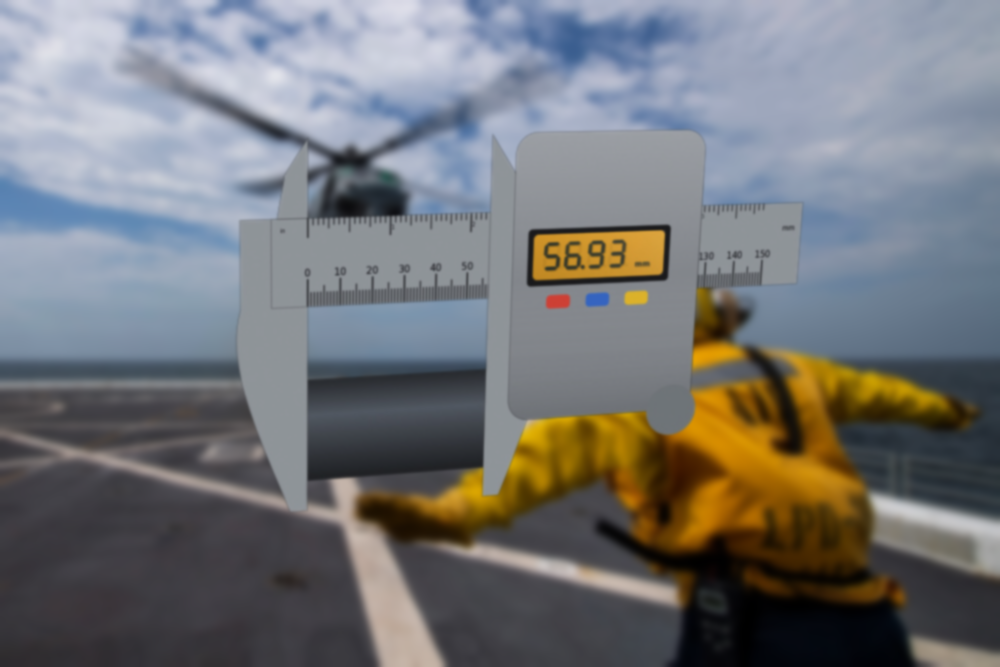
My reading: 56.93,mm
